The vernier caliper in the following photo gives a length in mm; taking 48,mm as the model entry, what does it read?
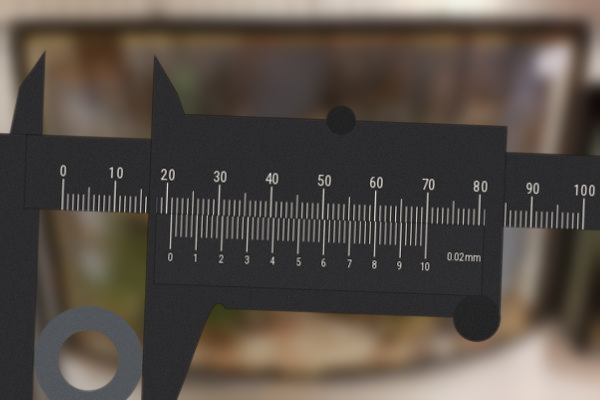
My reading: 21.0,mm
